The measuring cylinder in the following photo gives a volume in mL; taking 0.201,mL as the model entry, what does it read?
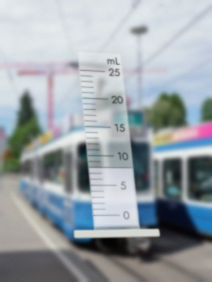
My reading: 8,mL
